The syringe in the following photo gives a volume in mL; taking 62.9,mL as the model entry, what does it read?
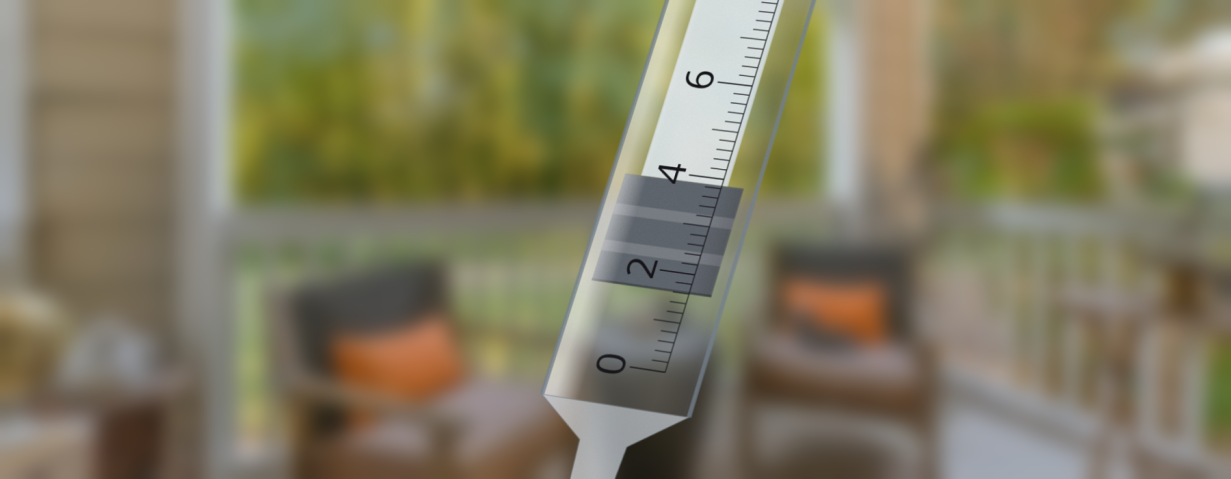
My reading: 1.6,mL
